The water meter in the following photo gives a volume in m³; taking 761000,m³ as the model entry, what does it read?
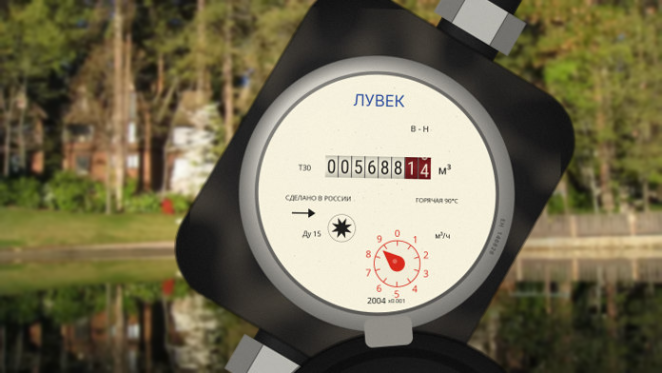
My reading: 5688.138,m³
